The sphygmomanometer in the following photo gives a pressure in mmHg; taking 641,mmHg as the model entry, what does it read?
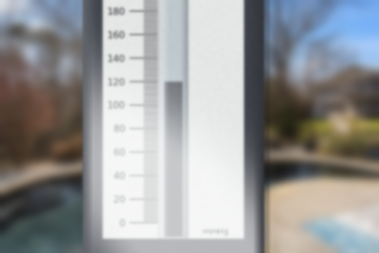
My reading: 120,mmHg
